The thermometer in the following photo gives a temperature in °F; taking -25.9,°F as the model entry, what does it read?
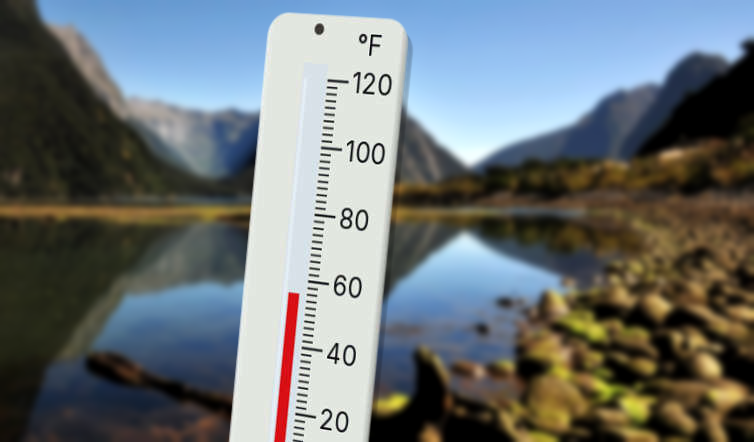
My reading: 56,°F
